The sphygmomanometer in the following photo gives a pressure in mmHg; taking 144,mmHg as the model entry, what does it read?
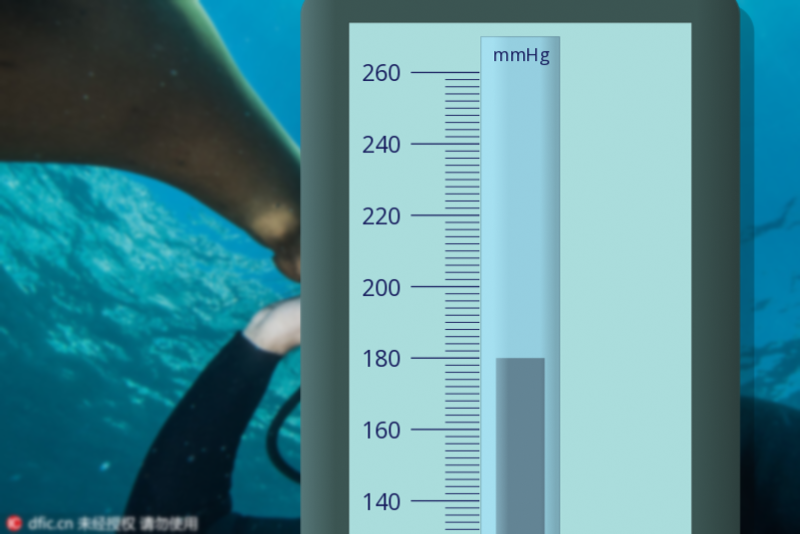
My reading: 180,mmHg
